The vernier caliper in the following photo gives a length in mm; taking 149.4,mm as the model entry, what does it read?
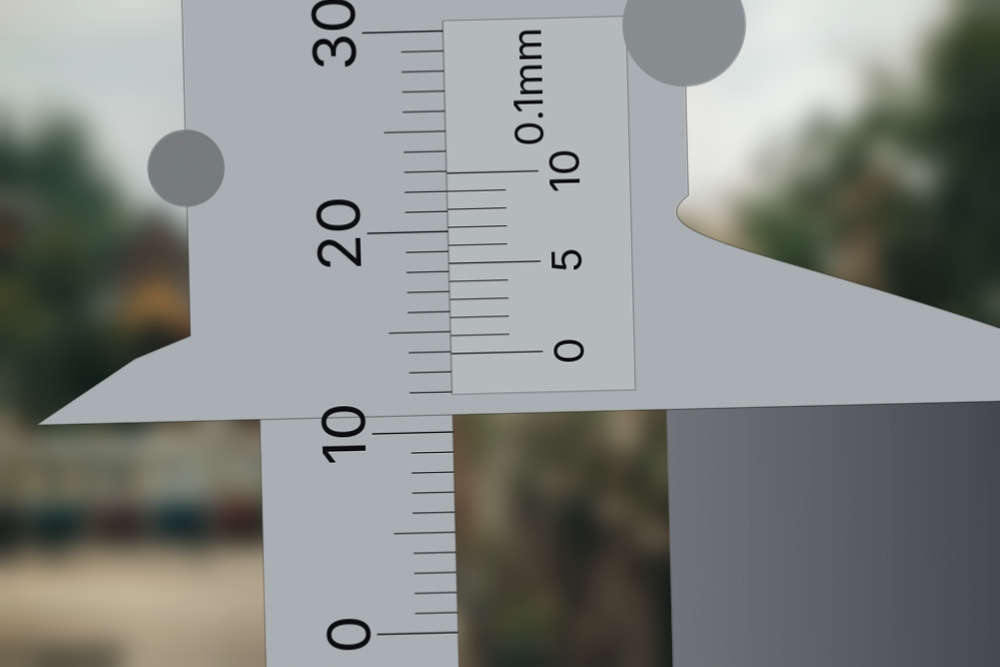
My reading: 13.9,mm
